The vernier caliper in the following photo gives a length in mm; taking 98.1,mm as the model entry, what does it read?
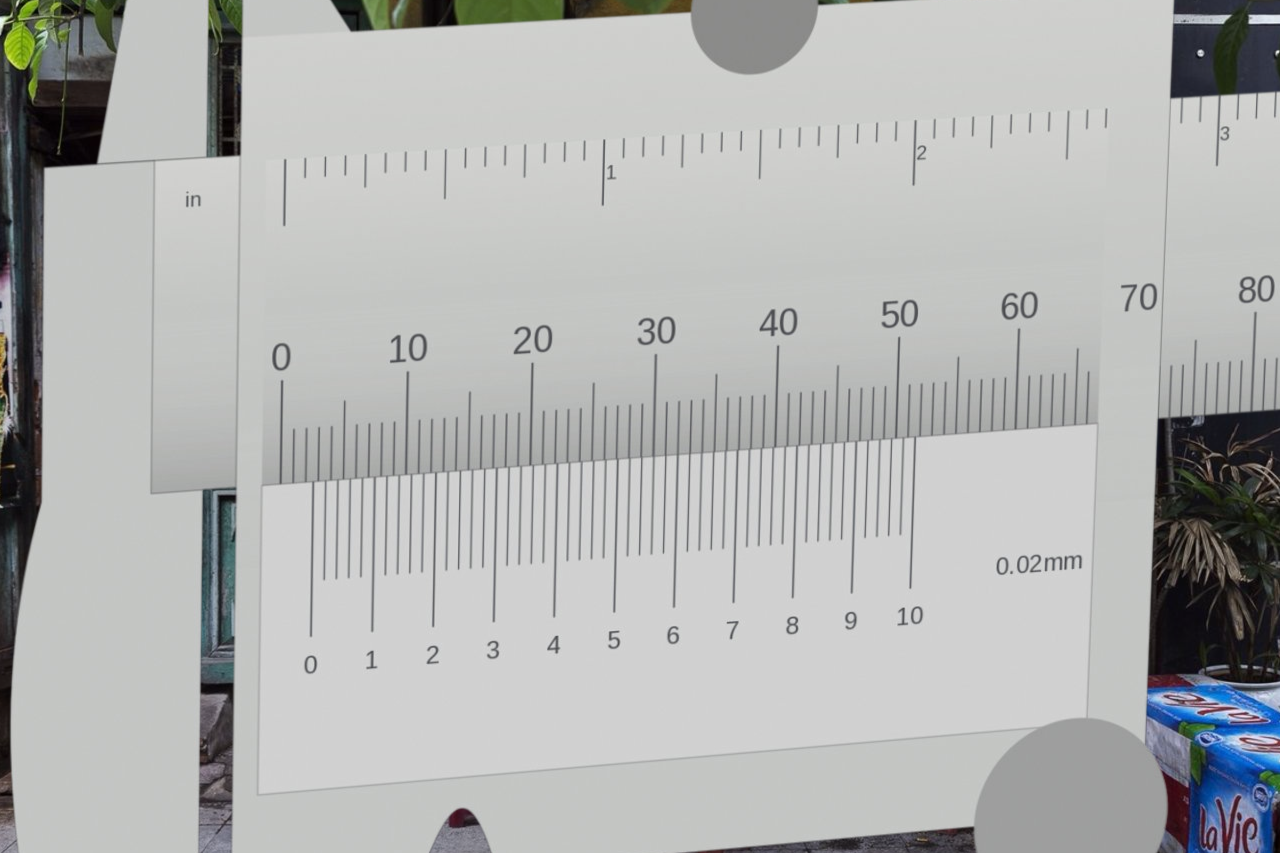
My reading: 2.6,mm
